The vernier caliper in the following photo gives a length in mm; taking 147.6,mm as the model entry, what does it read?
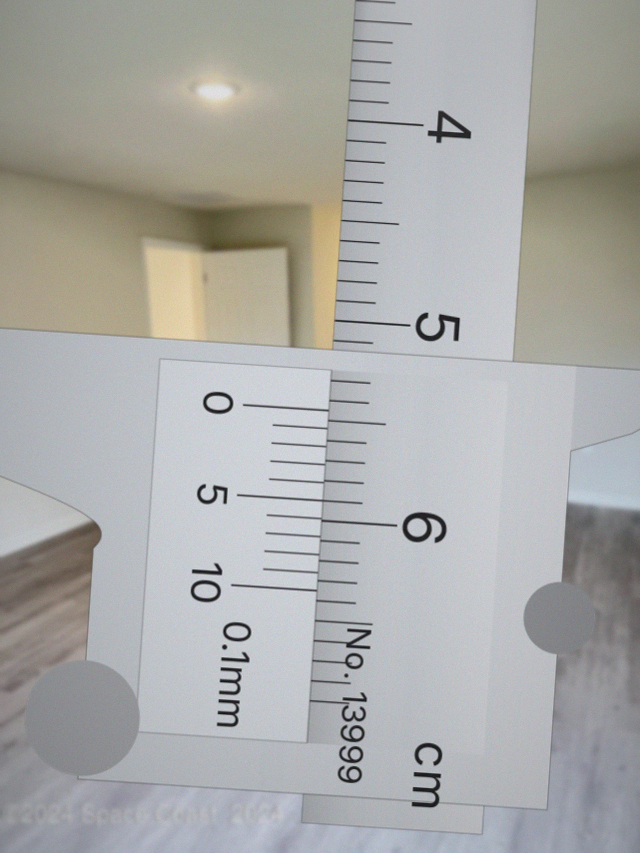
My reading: 54.5,mm
